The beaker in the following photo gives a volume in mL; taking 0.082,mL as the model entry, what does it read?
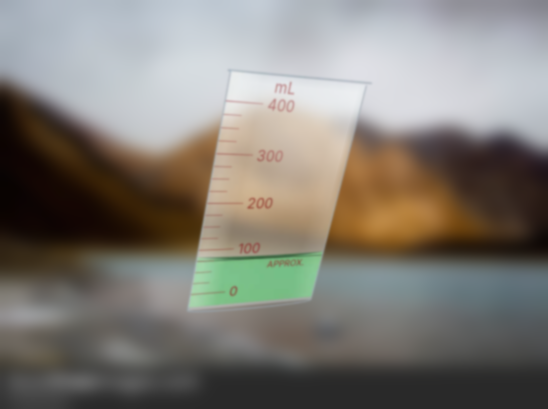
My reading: 75,mL
